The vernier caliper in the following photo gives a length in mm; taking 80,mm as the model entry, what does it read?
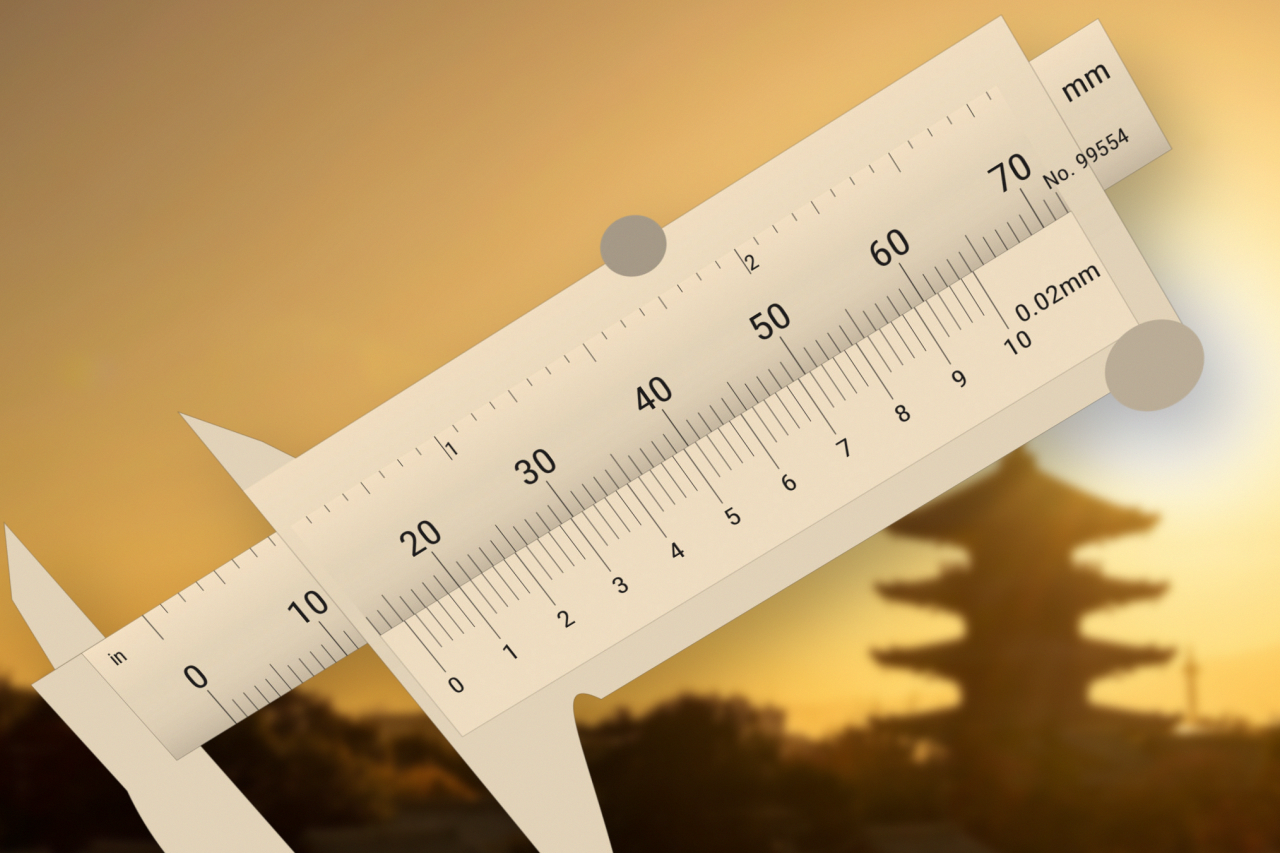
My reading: 15.1,mm
